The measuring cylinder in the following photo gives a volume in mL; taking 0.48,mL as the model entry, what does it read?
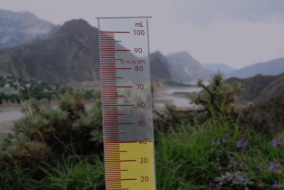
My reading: 40,mL
